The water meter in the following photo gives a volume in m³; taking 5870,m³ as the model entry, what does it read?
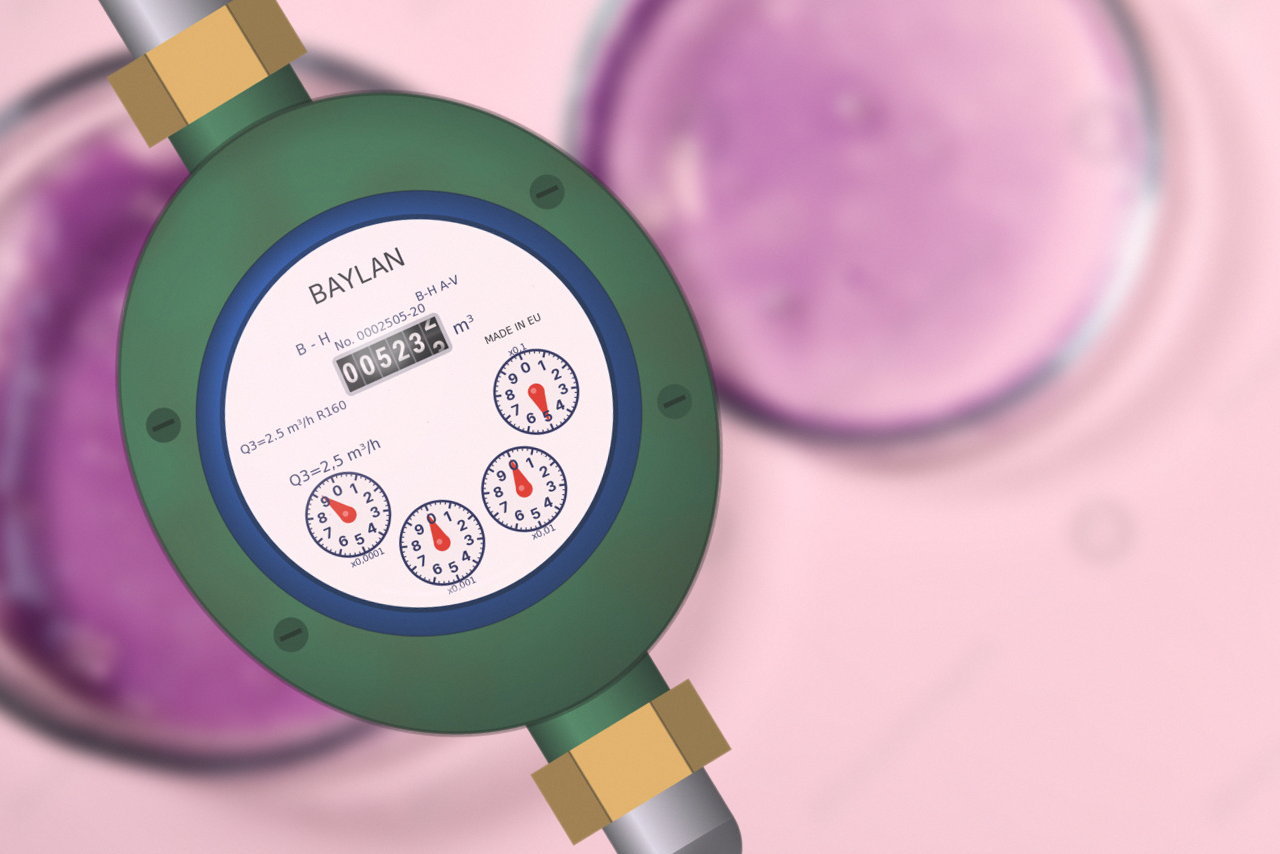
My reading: 5232.4999,m³
